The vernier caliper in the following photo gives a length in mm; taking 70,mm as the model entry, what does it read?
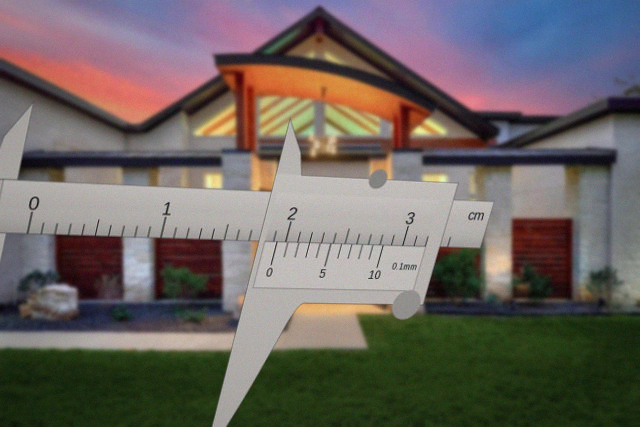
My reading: 19.3,mm
